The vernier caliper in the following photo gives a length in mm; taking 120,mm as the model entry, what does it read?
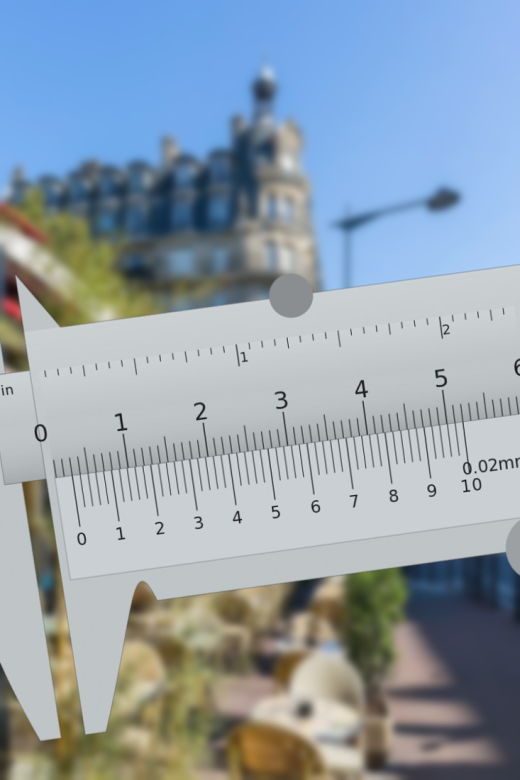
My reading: 3.0,mm
